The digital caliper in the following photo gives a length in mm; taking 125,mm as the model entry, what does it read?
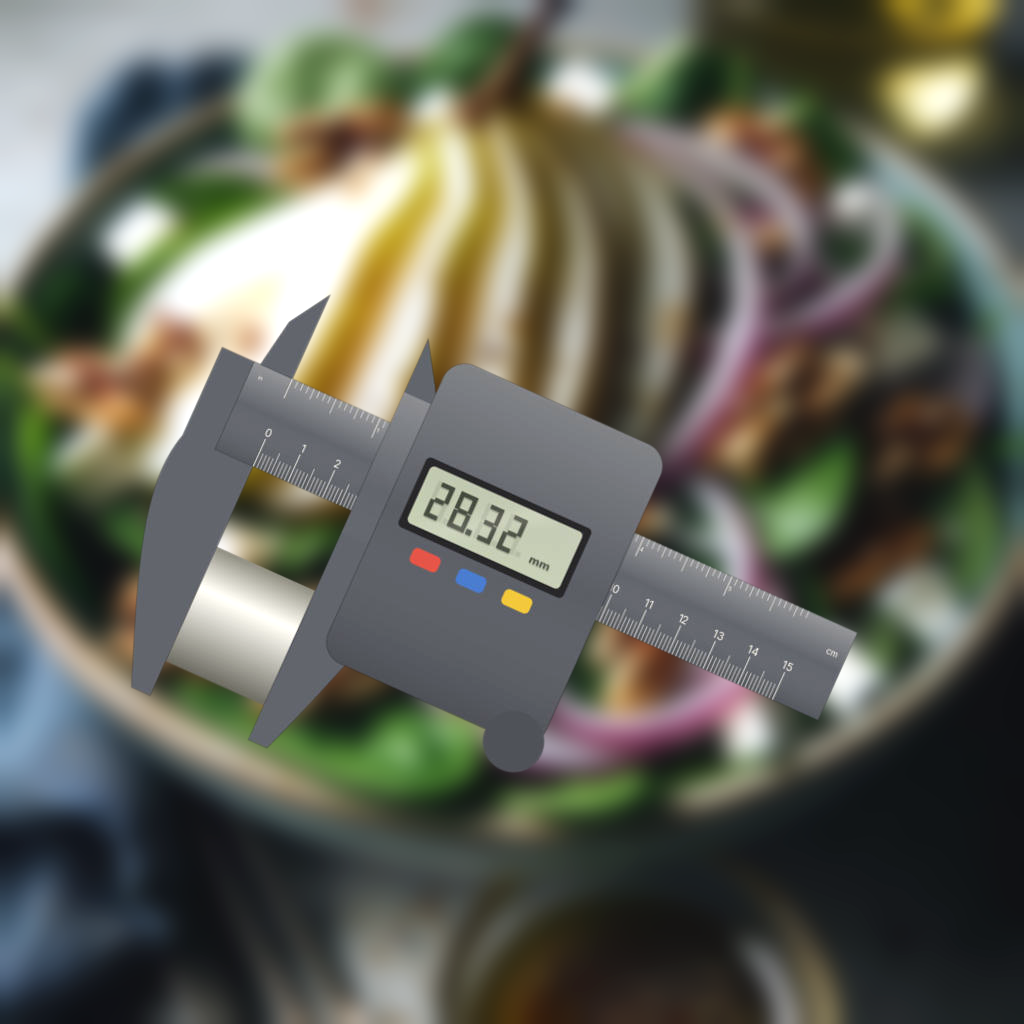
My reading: 28.32,mm
